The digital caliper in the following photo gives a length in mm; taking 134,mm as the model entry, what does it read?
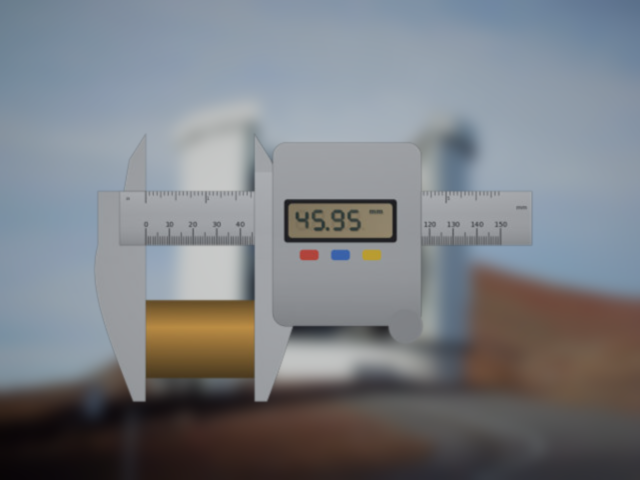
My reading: 45.95,mm
